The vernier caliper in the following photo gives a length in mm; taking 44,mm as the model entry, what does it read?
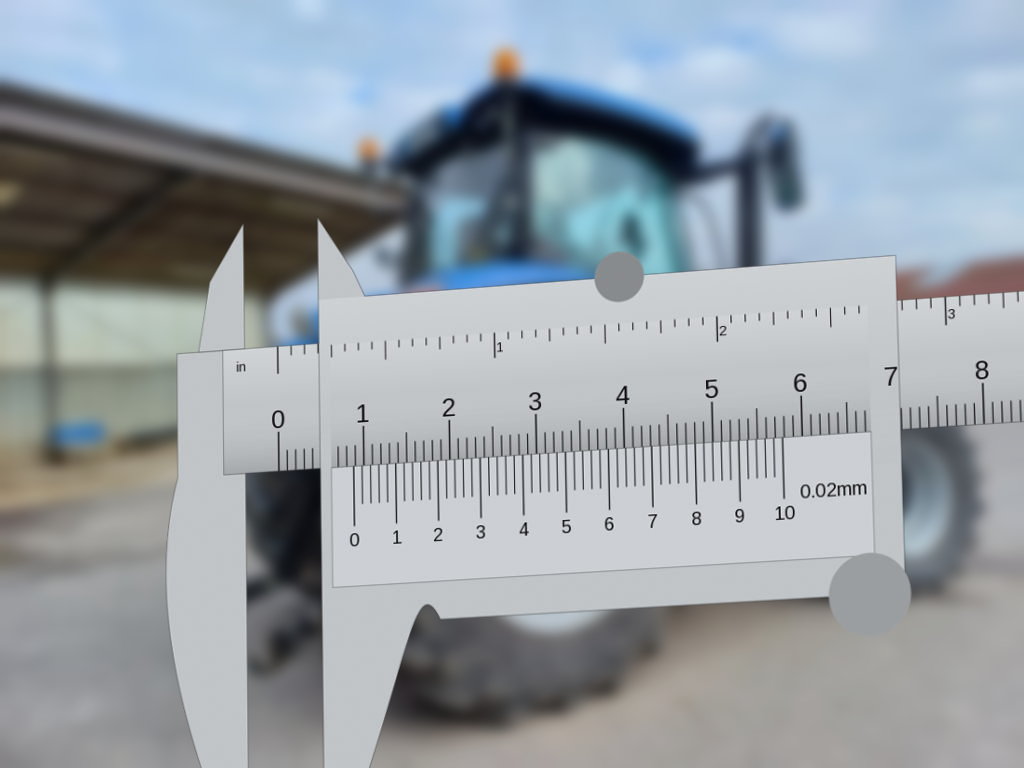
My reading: 8.8,mm
